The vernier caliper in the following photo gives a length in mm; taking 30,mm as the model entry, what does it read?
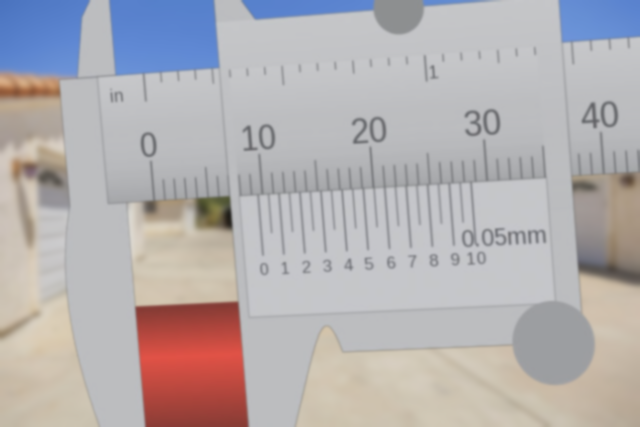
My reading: 9.6,mm
